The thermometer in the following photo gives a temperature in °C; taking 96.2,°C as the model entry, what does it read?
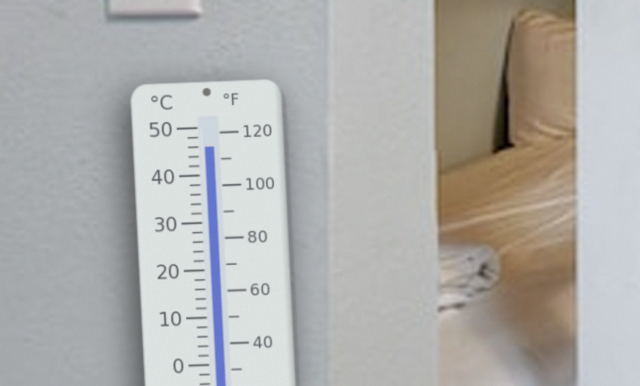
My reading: 46,°C
